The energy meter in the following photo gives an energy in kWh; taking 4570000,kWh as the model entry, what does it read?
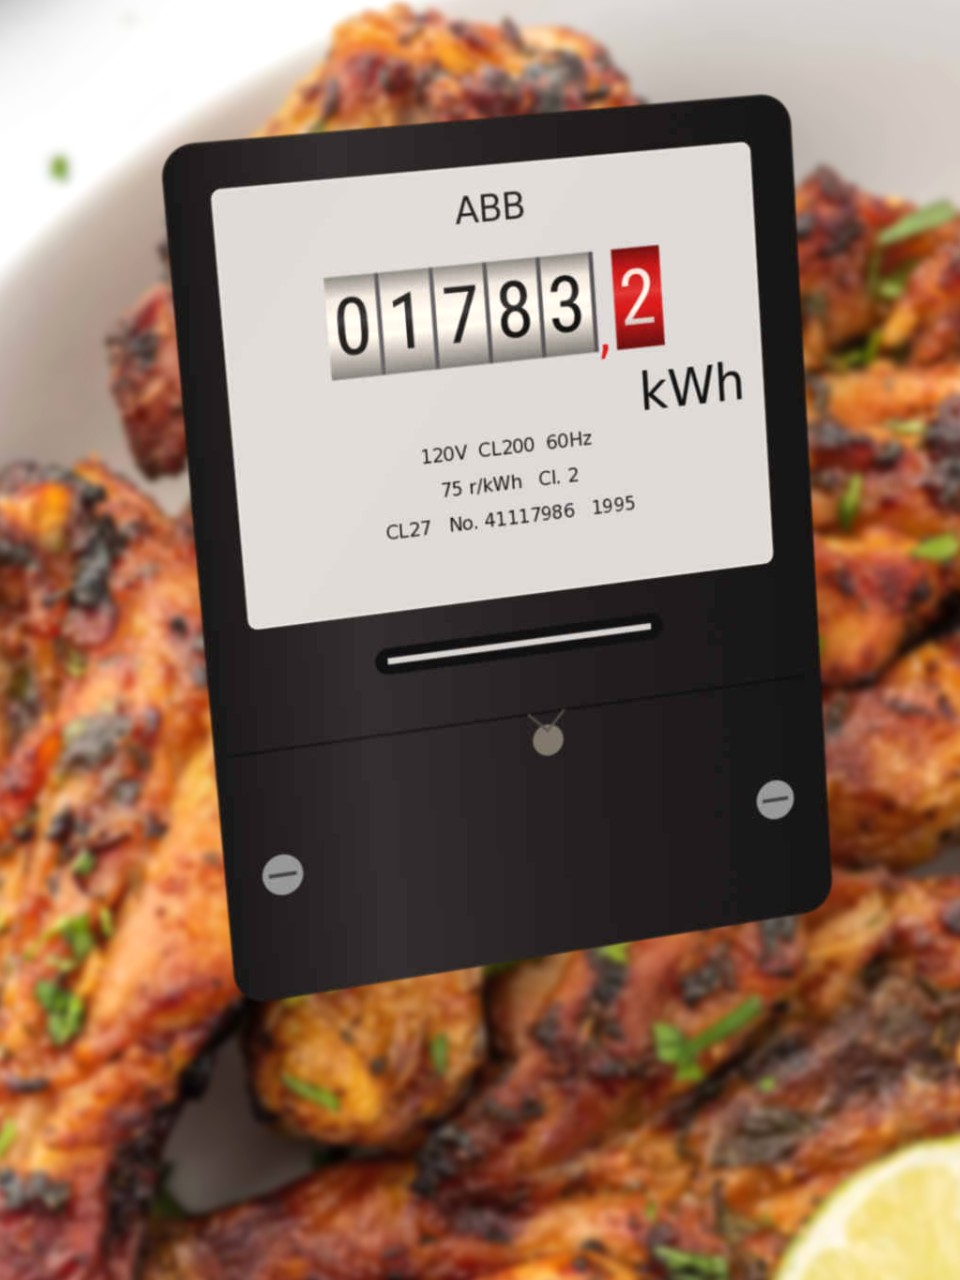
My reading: 1783.2,kWh
